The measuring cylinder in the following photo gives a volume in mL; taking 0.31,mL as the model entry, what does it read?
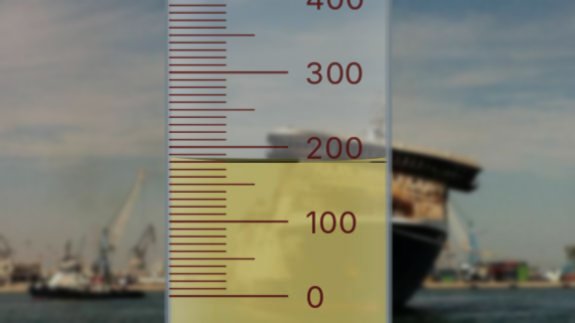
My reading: 180,mL
